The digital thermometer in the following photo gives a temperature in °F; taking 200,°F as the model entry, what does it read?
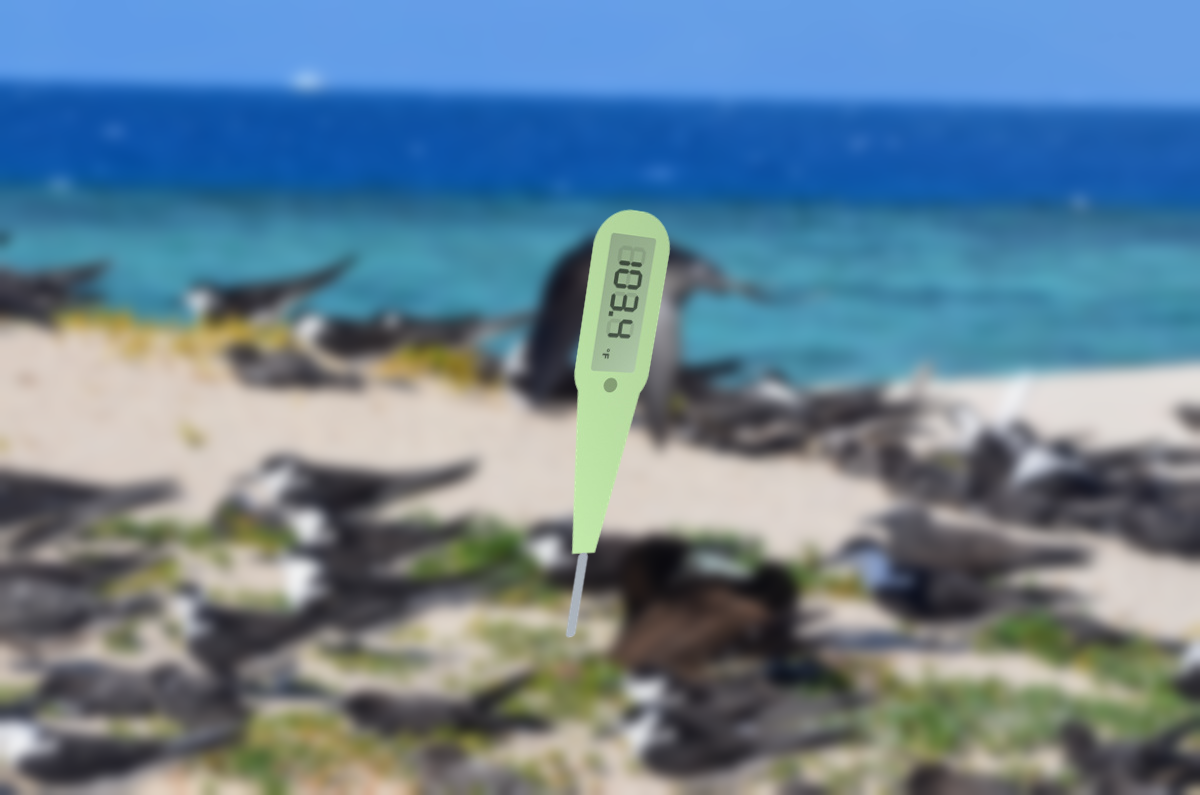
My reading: 103.4,°F
